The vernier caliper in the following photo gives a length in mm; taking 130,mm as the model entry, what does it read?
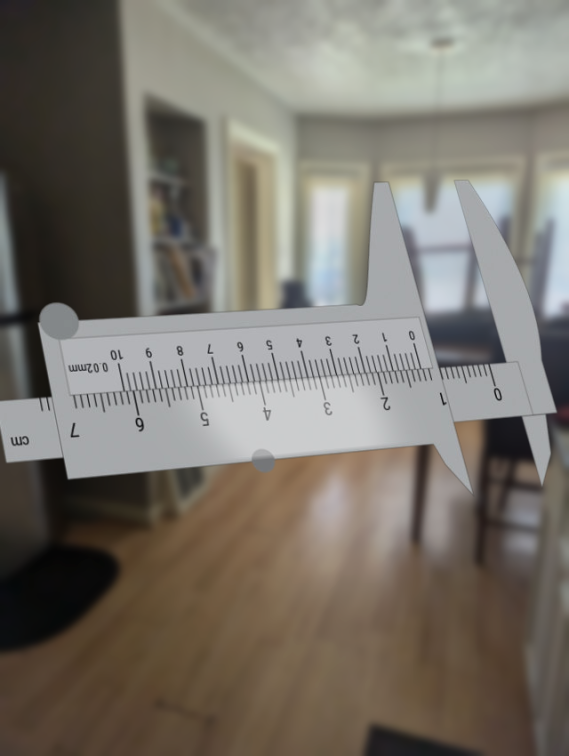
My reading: 12.4,mm
